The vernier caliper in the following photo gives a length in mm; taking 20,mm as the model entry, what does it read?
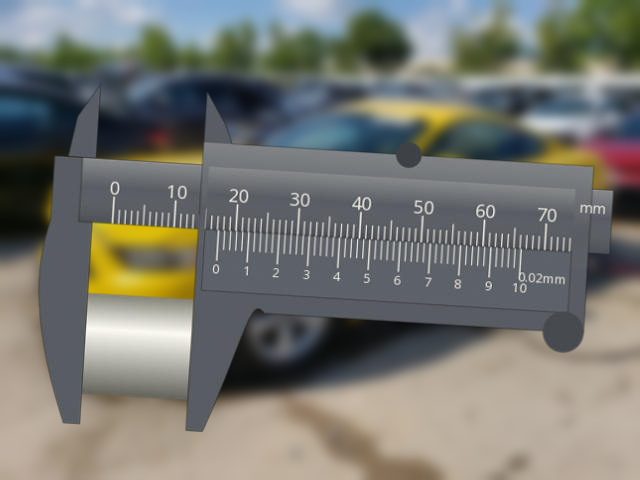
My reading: 17.2,mm
